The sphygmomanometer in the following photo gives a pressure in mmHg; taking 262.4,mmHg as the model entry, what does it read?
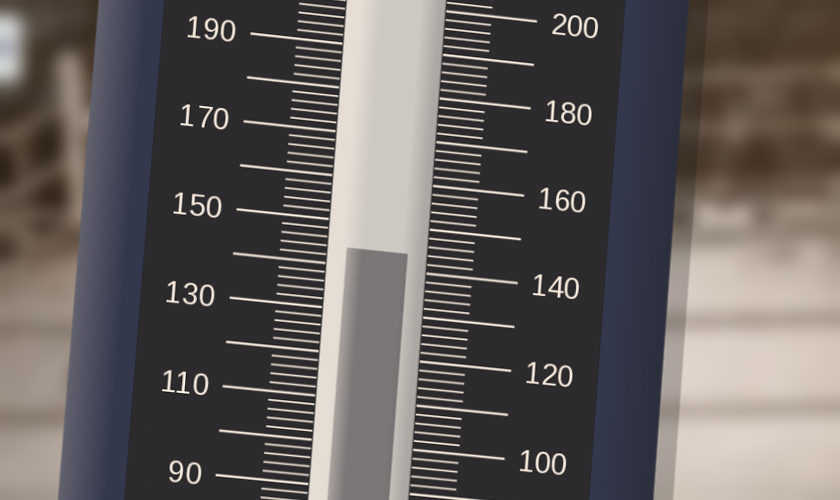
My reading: 144,mmHg
